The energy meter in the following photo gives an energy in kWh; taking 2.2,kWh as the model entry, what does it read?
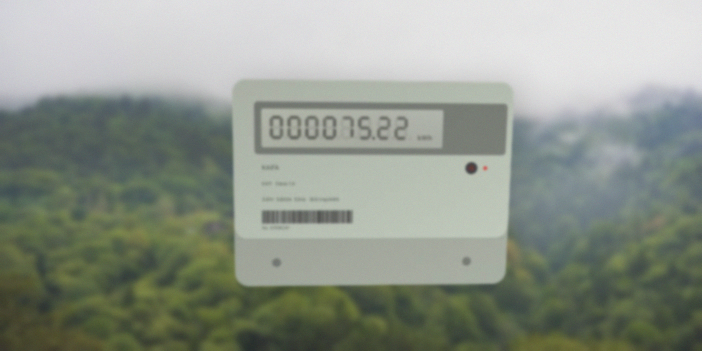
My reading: 75.22,kWh
